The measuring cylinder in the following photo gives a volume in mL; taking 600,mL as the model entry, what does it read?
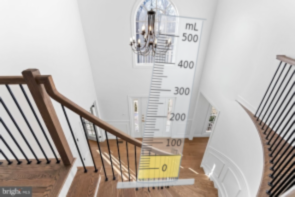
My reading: 50,mL
